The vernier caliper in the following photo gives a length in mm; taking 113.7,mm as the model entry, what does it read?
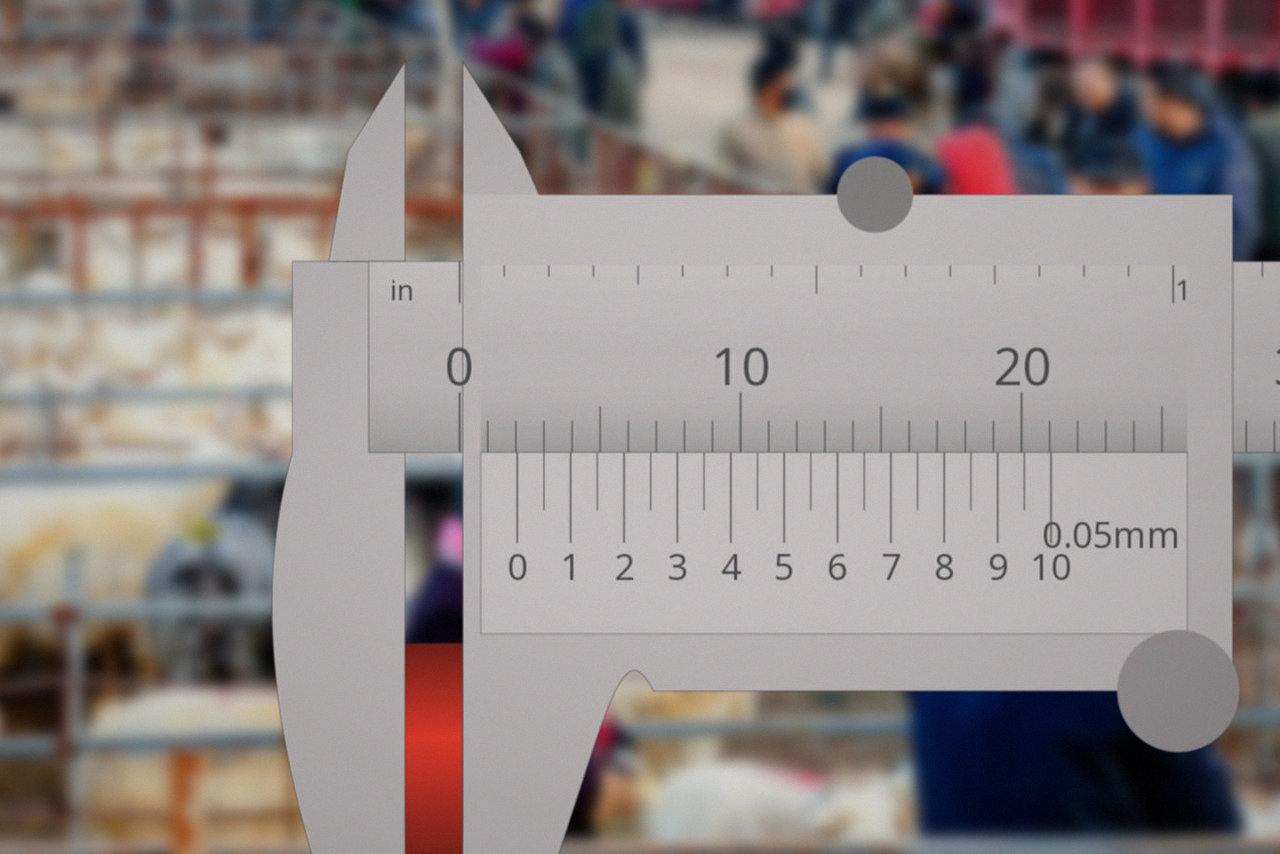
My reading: 2.05,mm
